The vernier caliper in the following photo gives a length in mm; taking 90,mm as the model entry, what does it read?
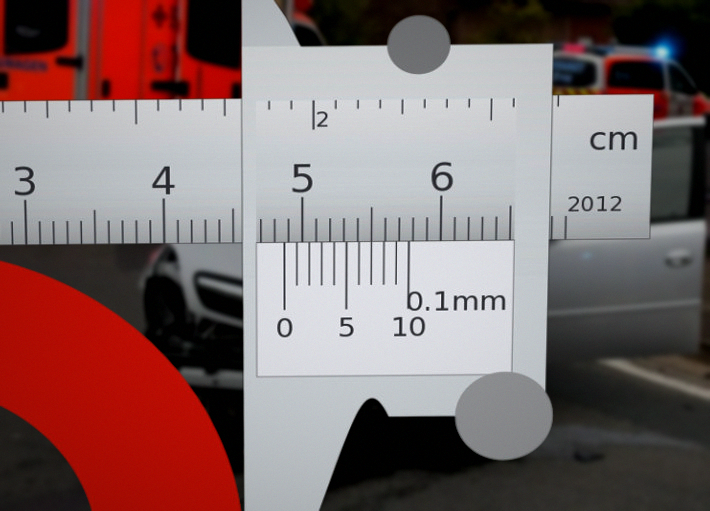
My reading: 48.7,mm
